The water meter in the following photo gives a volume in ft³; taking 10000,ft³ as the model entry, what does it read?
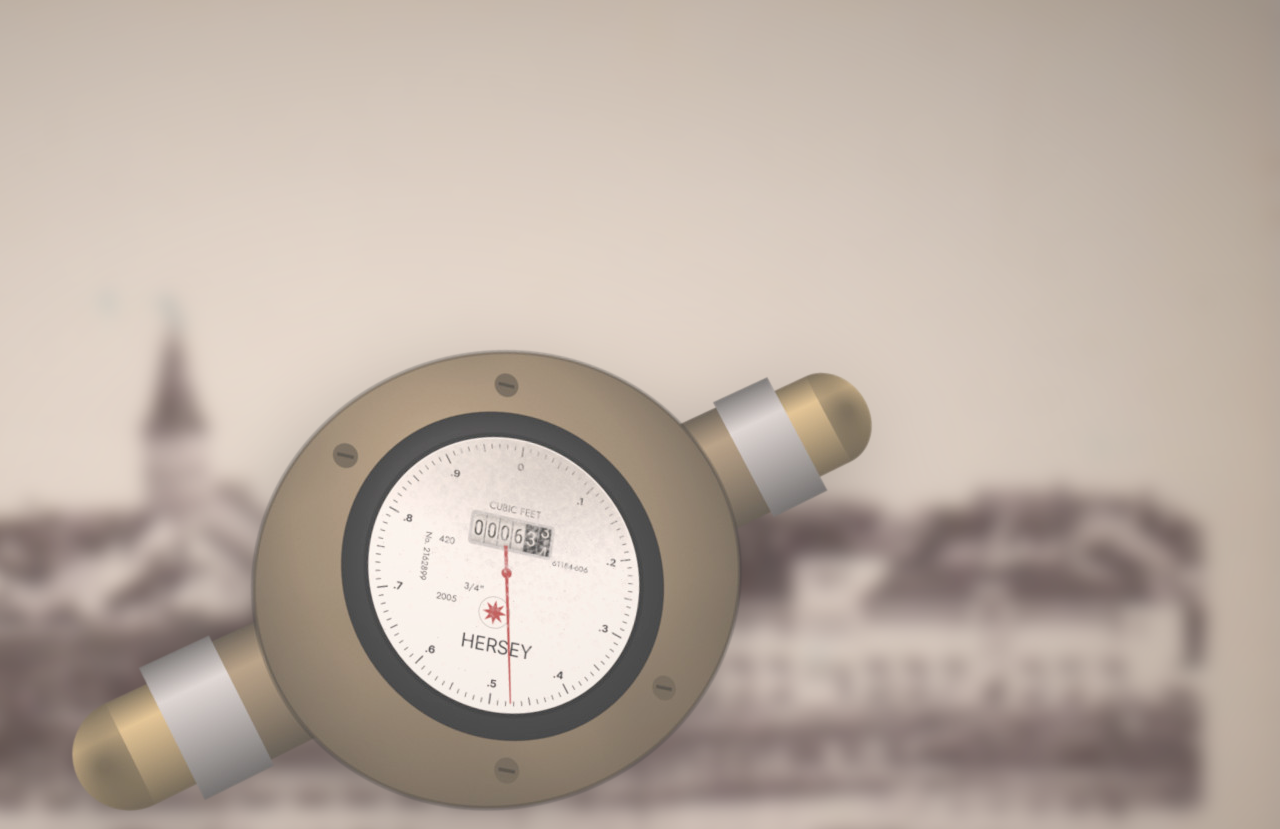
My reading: 633.47,ft³
